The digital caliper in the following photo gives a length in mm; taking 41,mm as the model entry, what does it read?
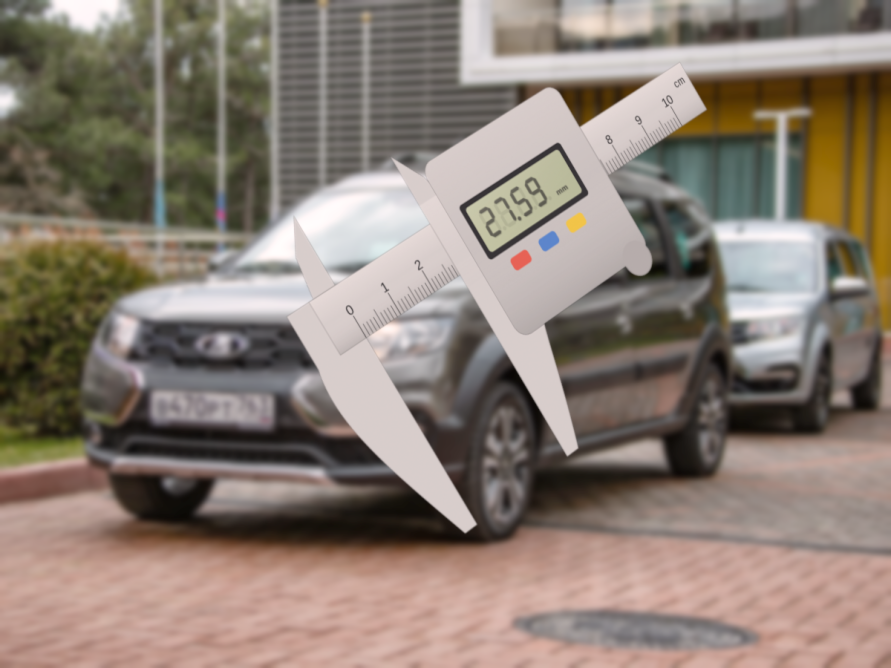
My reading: 27.59,mm
